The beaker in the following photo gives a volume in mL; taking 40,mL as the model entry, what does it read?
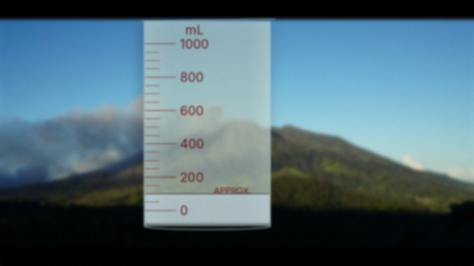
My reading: 100,mL
